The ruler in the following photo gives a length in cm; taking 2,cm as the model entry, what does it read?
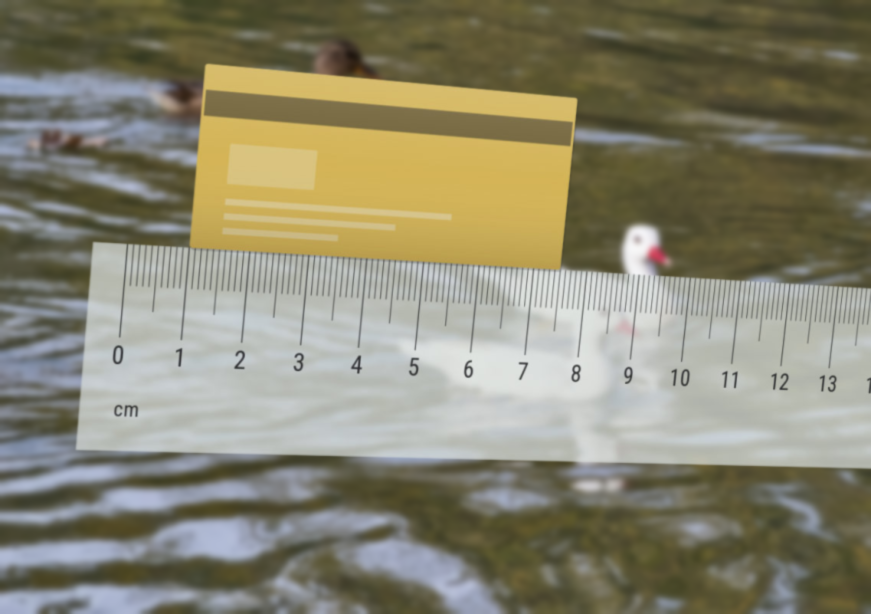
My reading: 6.5,cm
